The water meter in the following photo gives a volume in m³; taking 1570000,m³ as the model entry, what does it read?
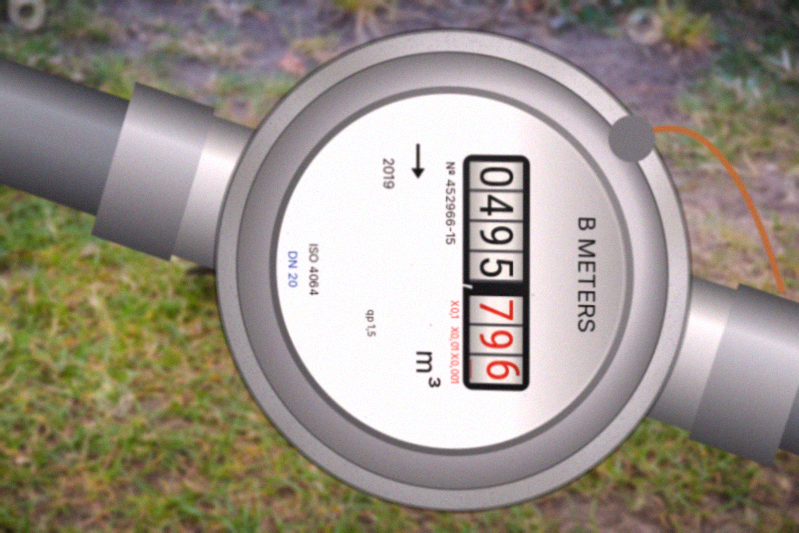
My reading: 495.796,m³
